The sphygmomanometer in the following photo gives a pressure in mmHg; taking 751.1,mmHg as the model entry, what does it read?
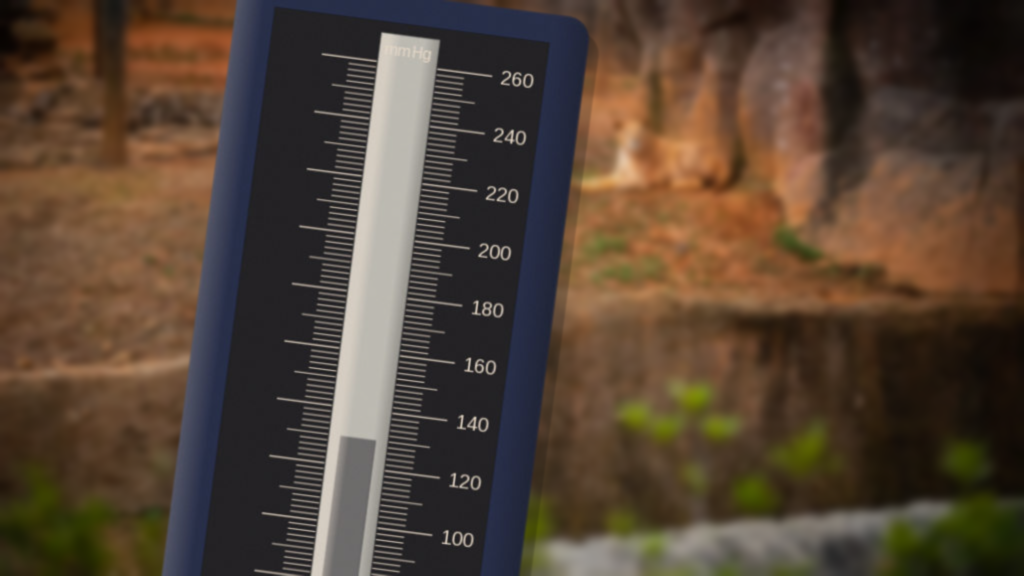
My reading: 130,mmHg
